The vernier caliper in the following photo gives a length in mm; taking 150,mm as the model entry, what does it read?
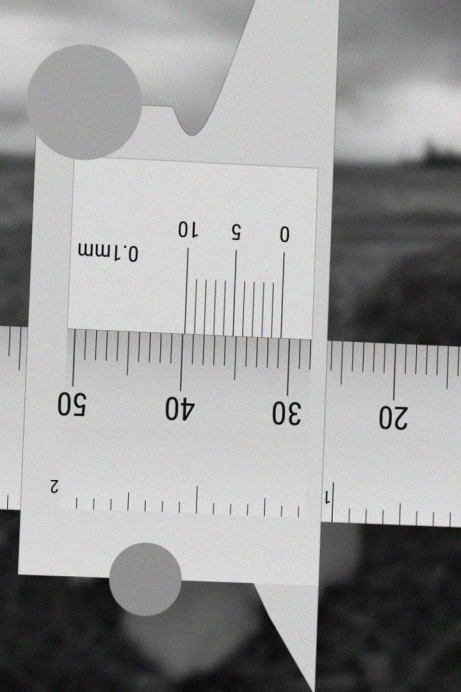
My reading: 30.8,mm
